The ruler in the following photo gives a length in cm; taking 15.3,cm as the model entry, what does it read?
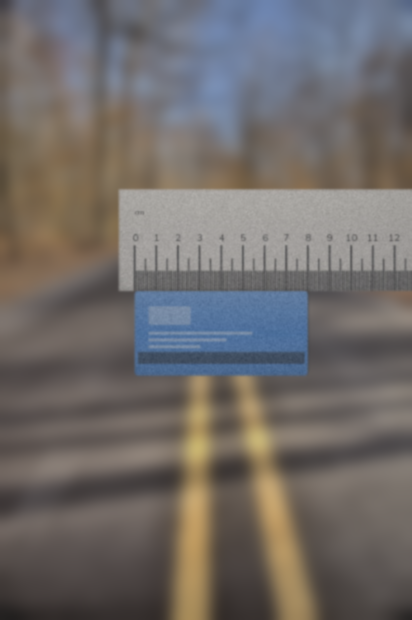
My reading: 8,cm
